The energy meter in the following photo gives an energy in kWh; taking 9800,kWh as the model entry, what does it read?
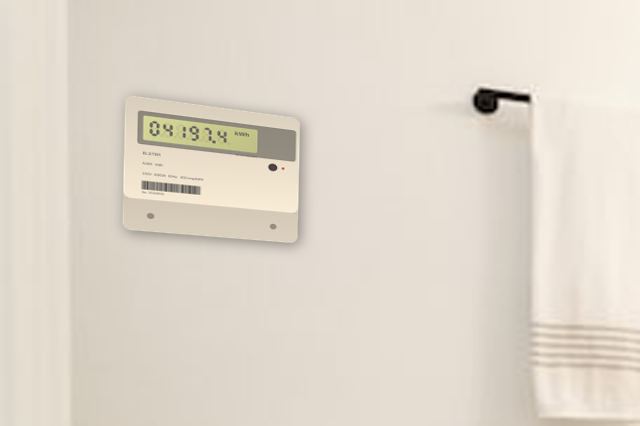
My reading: 4197.4,kWh
